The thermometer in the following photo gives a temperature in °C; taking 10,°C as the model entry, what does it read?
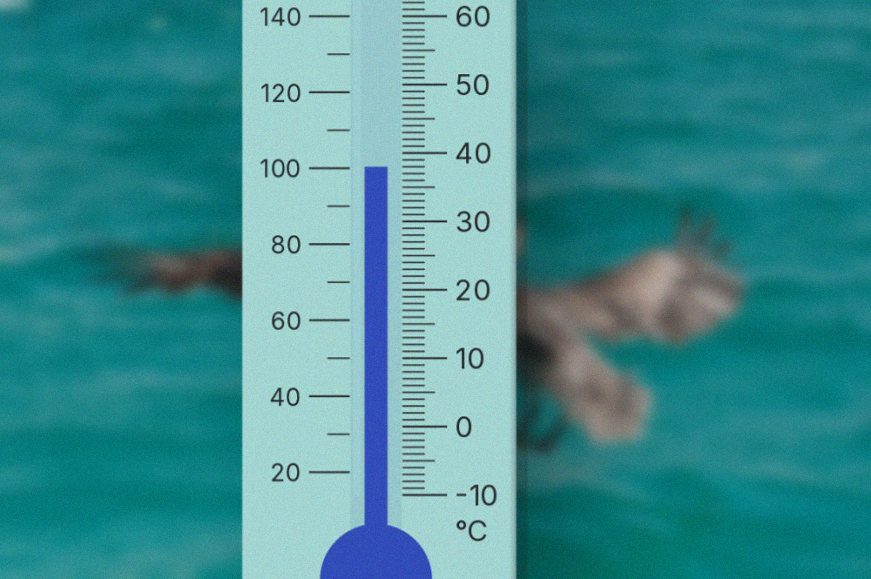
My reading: 38,°C
